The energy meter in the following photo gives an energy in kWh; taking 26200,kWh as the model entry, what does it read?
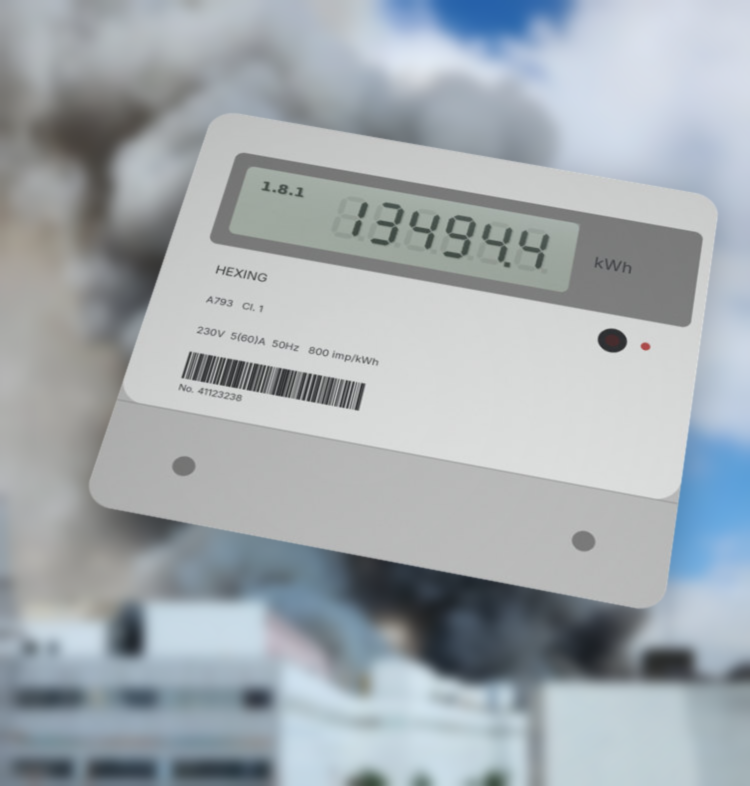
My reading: 13494.4,kWh
